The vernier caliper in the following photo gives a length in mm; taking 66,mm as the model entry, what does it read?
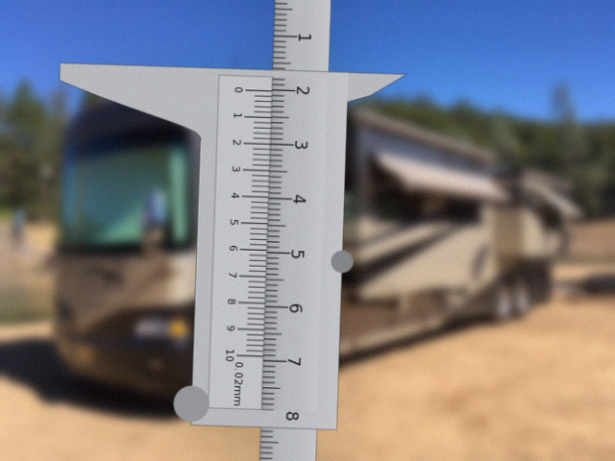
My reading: 20.2,mm
